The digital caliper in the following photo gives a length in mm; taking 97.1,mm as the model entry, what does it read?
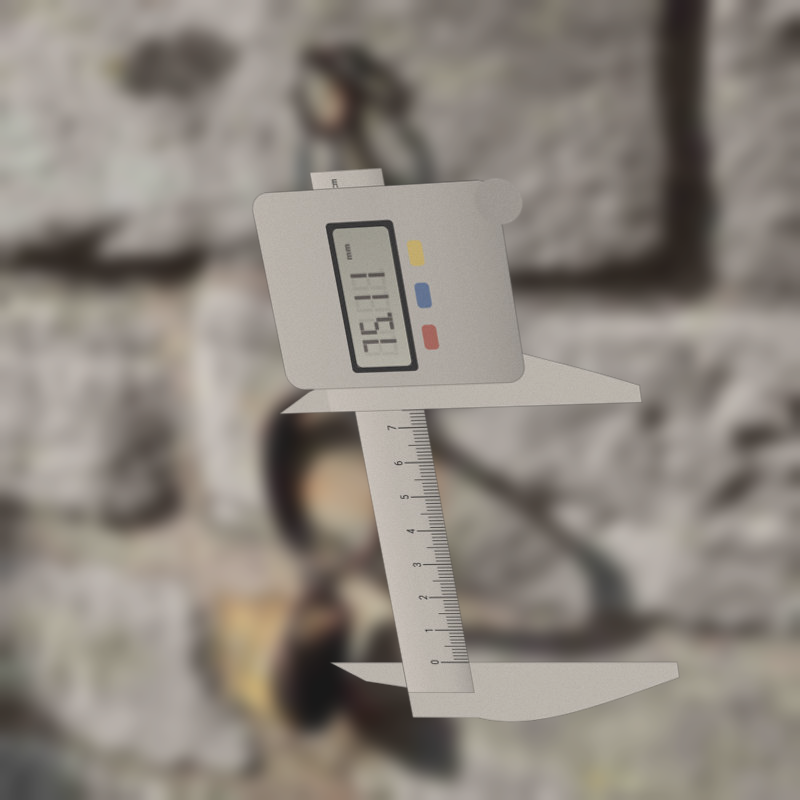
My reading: 75.11,mm
